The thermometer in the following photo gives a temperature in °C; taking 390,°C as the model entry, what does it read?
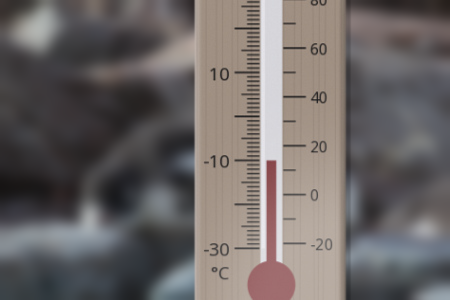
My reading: -10,°C
